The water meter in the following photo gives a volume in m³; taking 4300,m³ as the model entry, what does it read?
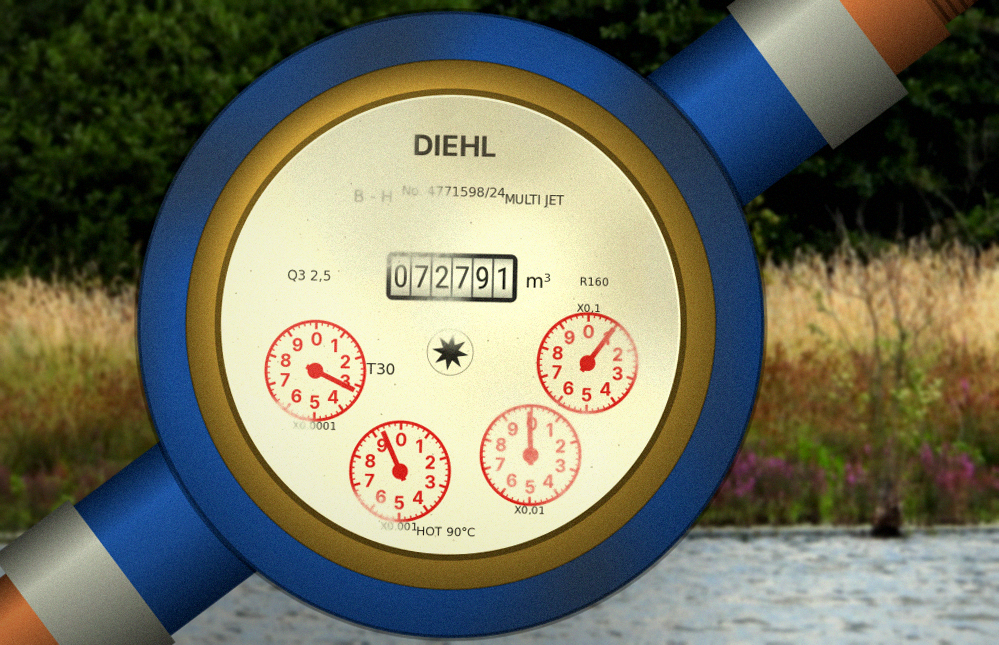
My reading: 72791.0993,m³
